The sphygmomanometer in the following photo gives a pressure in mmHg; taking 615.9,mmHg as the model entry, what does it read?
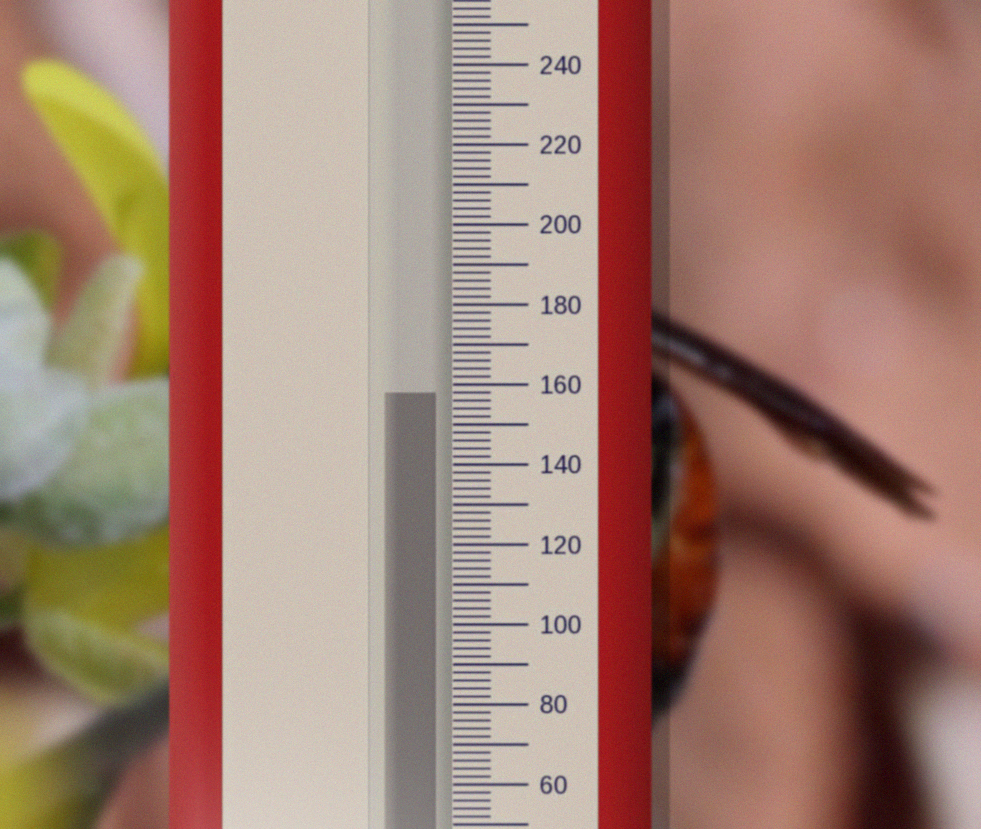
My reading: 158,mmHg
